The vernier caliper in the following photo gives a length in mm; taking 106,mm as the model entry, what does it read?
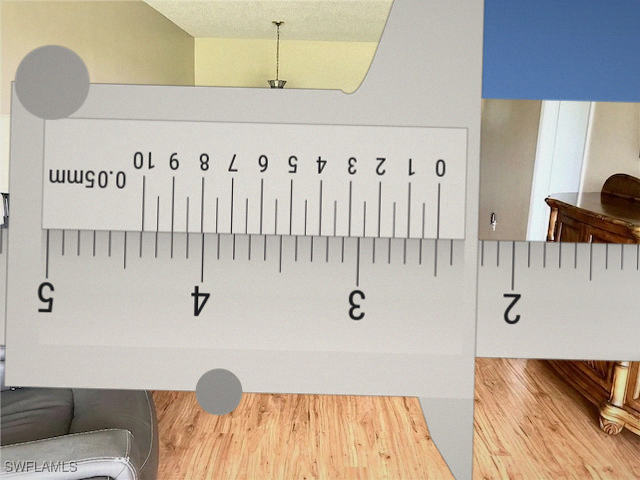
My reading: 24.9,mm
